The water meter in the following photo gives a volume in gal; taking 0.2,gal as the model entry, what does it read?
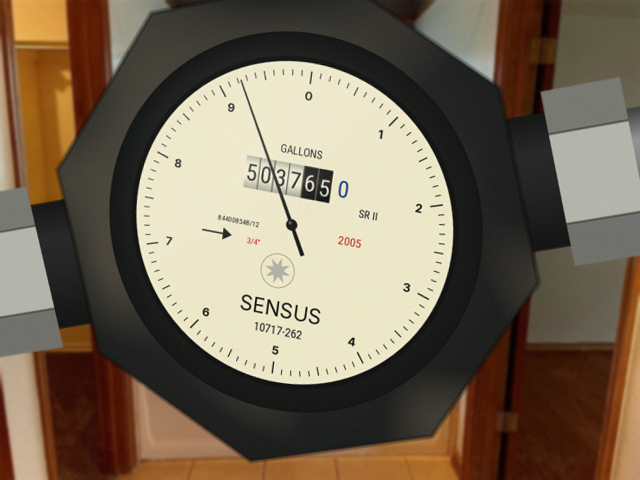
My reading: 5037649.2,gal
